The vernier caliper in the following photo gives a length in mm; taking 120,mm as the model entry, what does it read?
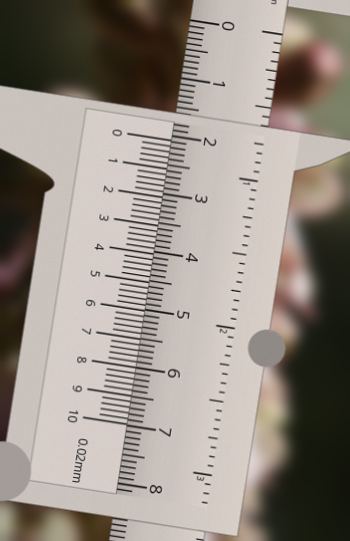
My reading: 20.8,mm
